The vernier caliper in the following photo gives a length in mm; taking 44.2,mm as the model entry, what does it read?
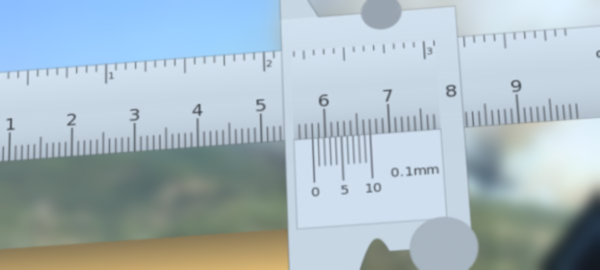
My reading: 58.0,mm
